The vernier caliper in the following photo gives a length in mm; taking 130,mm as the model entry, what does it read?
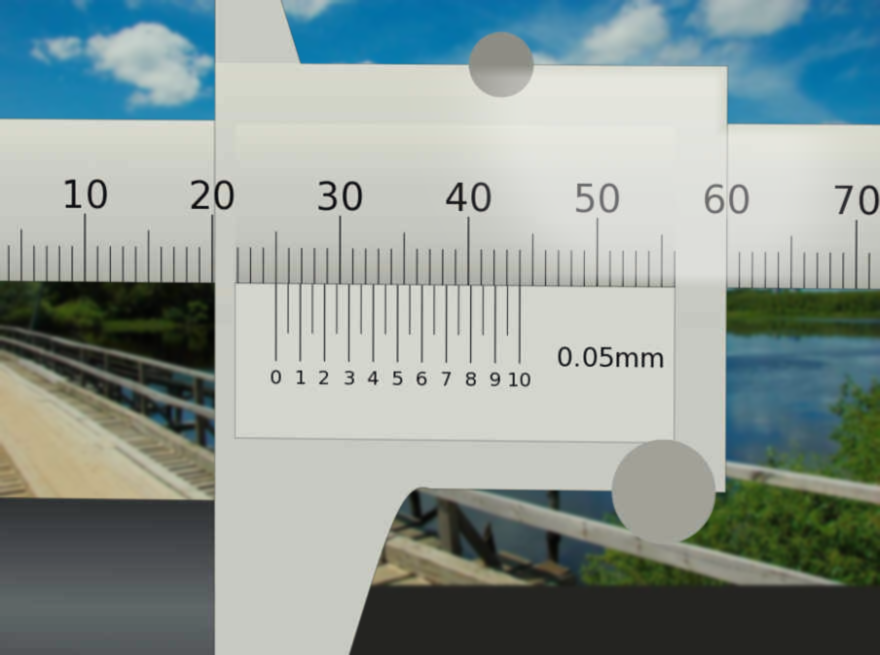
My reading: 25.0,mm
